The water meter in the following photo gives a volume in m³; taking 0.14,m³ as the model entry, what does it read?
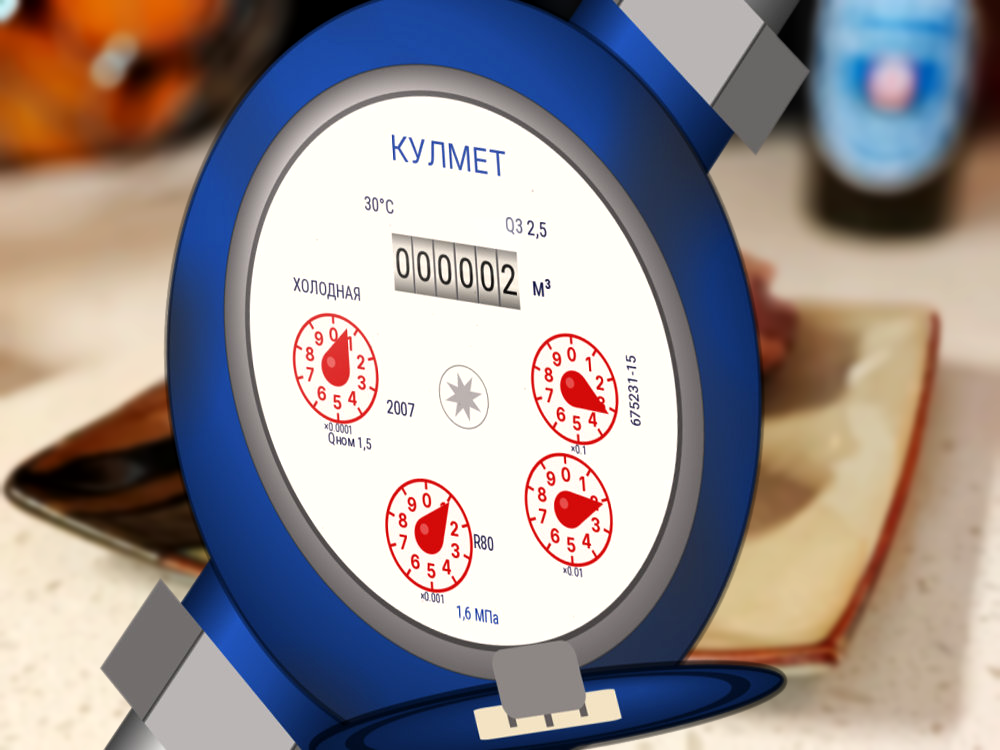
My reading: 2.3210,m³
